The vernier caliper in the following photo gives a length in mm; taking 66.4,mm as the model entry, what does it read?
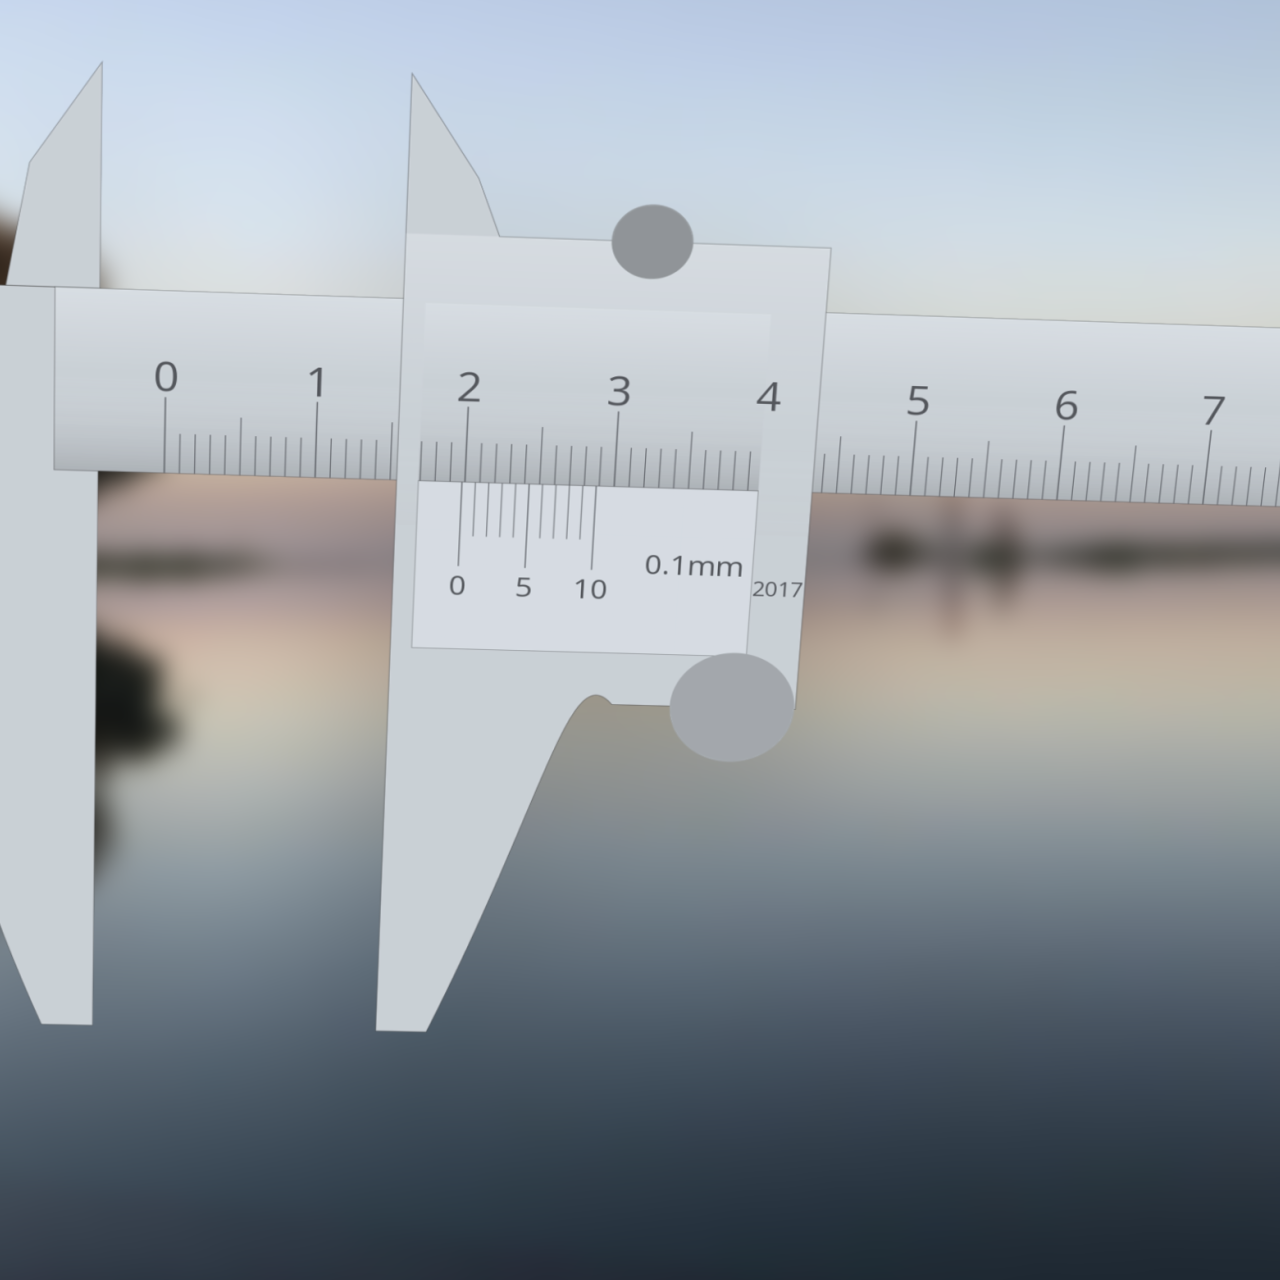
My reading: 19.8,mm
